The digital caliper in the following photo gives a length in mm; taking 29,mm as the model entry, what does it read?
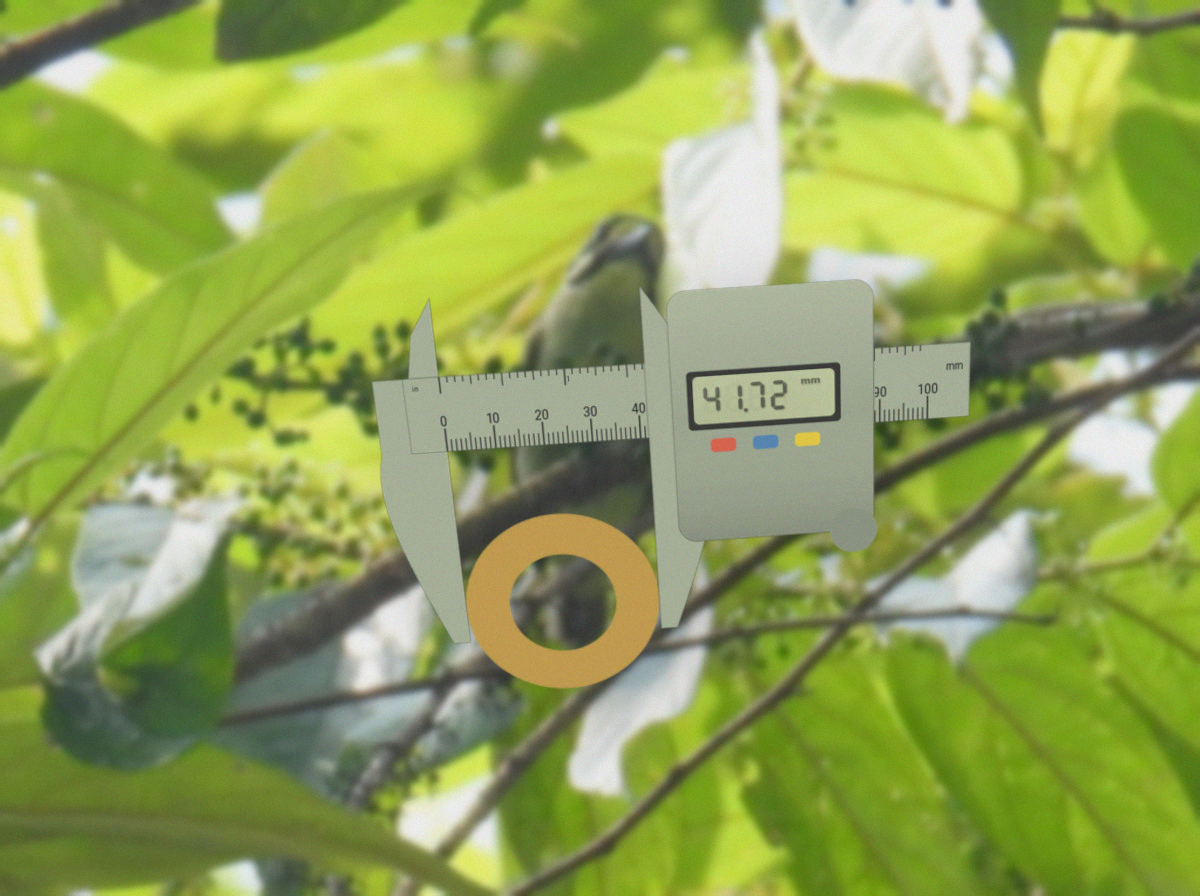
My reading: 41.72,mm
